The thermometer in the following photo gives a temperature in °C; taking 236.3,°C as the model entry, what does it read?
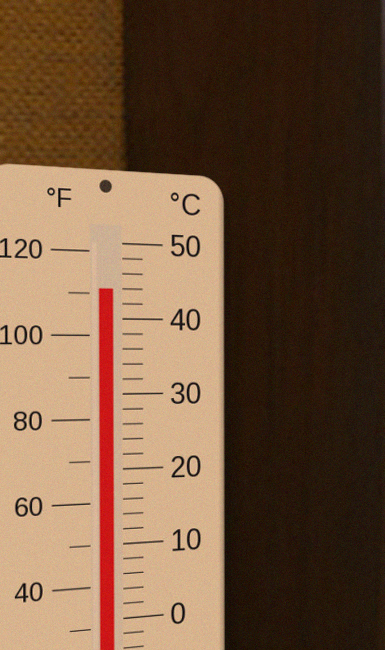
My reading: 44,°C
